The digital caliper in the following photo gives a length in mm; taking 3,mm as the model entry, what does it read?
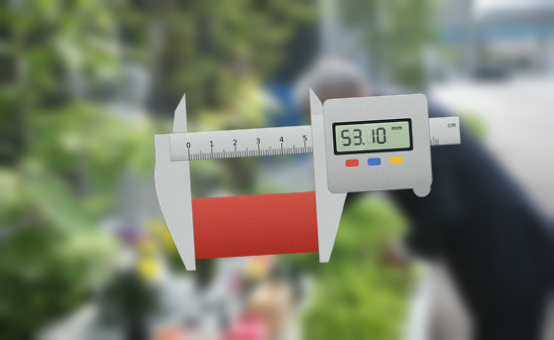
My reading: 53.10,mm
